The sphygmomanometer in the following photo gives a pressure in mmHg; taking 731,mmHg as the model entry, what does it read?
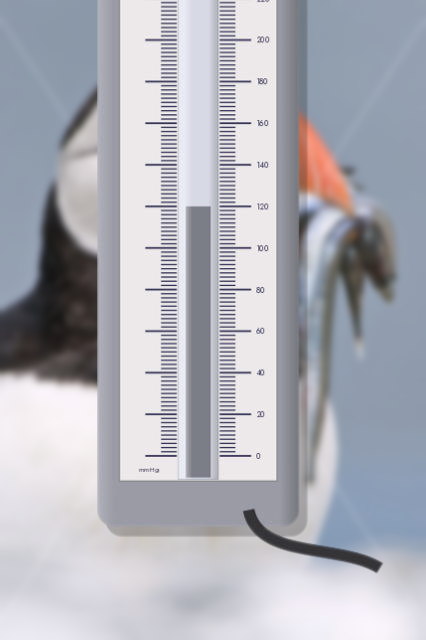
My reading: 120,mmHg
